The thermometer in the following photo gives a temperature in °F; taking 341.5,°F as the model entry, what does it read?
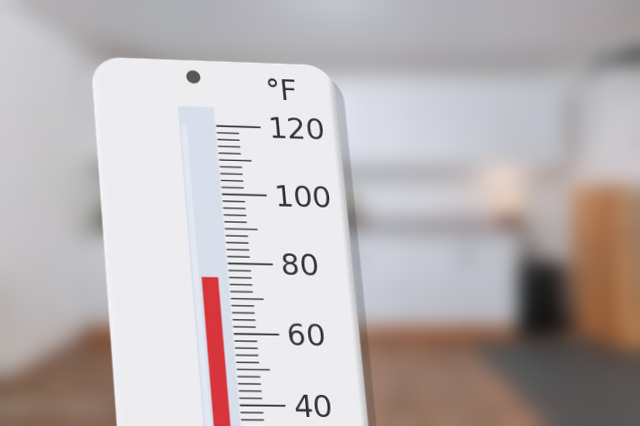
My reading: 76,°F
